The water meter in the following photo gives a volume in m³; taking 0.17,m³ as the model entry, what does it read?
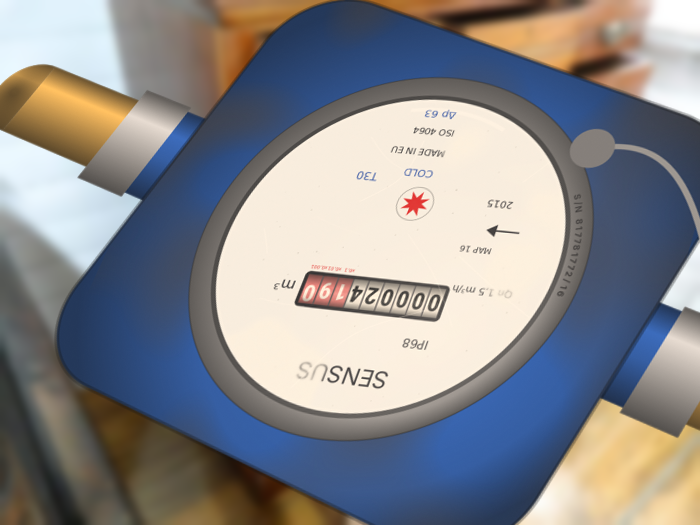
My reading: 24.190,m³
